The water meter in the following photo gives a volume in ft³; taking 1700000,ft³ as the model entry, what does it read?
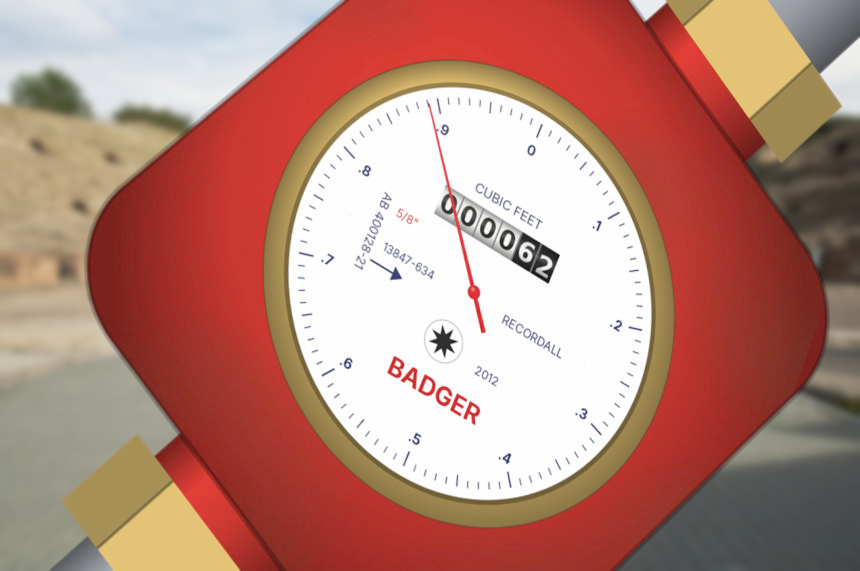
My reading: 61.89,ft³
